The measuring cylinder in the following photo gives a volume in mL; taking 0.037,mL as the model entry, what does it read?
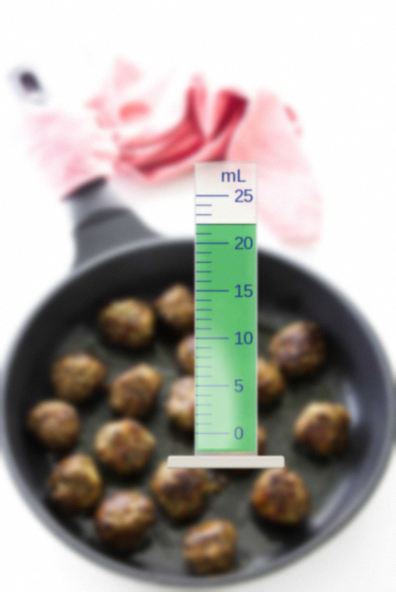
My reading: 22,mL
